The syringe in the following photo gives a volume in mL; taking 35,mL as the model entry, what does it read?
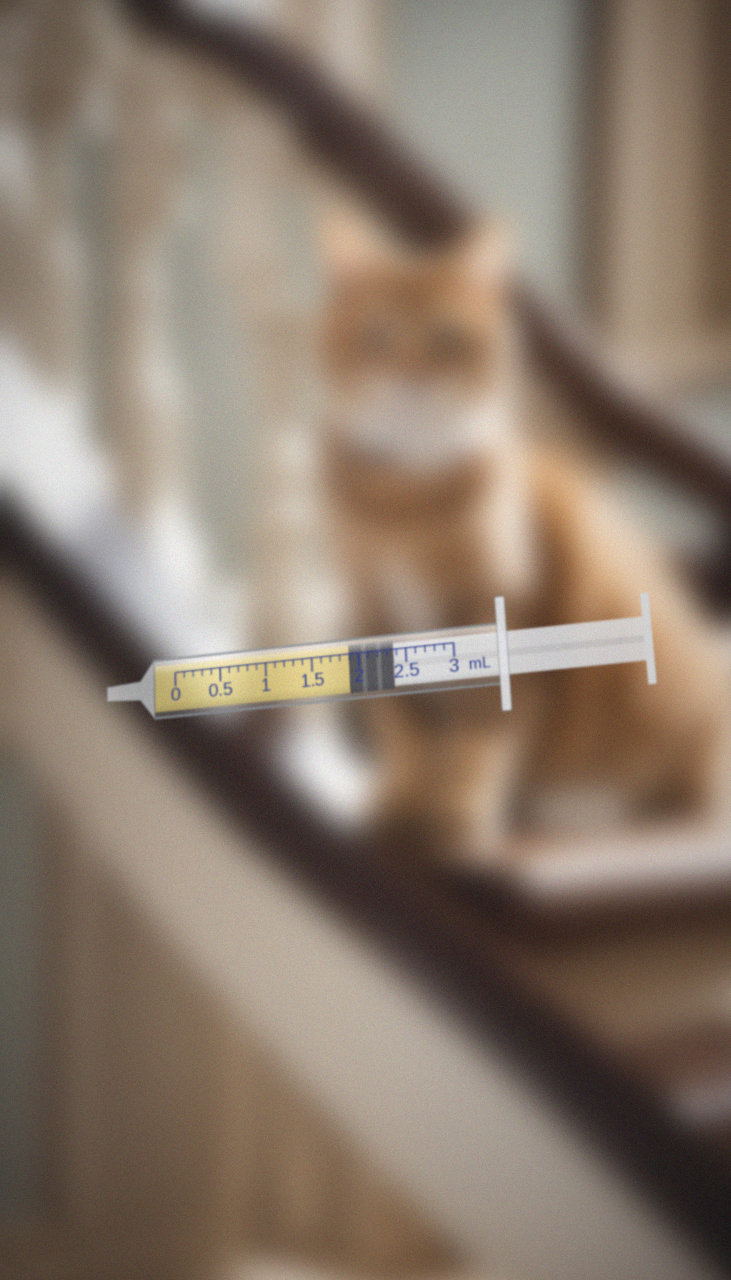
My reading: 1.9,mL
